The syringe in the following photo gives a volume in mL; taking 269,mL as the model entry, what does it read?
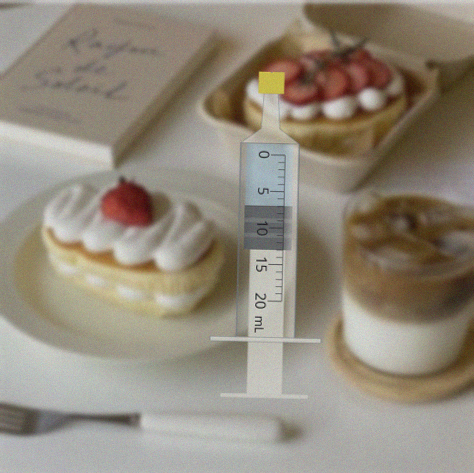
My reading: 7,mL
